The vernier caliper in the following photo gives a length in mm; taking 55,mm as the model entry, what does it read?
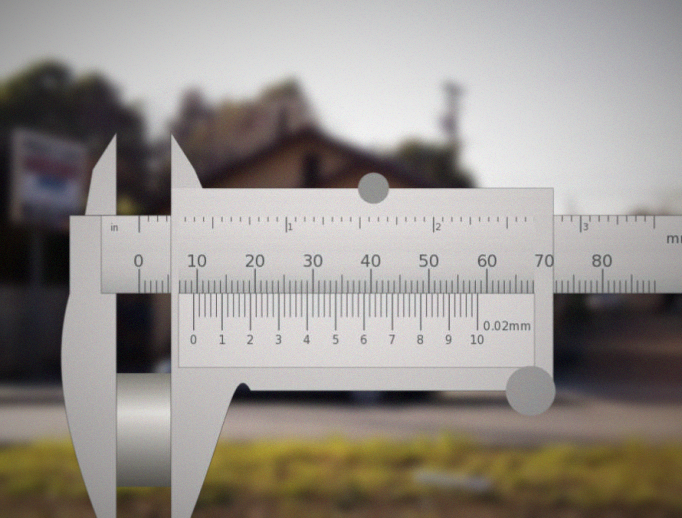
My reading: 9.4,mm
